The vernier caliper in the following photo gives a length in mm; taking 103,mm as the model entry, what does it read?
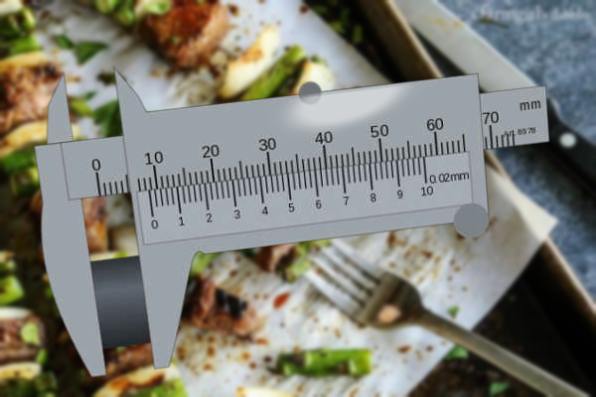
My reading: 8.6,mm
